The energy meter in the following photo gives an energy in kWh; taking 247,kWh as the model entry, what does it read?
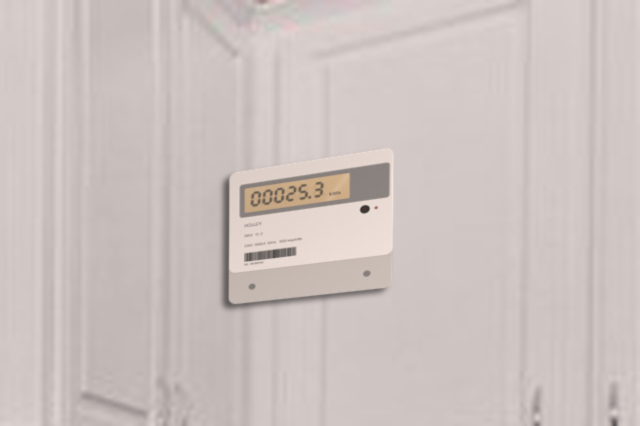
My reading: 25.3,kWh
